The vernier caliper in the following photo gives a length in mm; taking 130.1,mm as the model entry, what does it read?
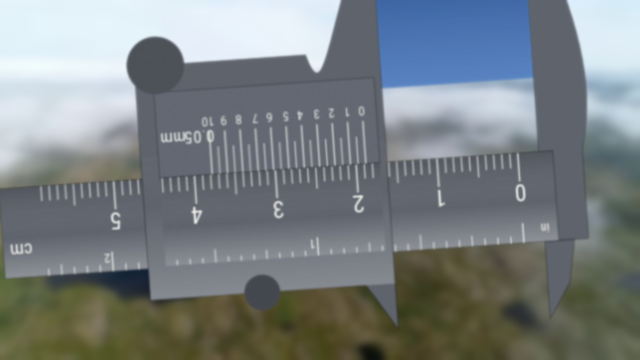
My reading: 18.8,mm
